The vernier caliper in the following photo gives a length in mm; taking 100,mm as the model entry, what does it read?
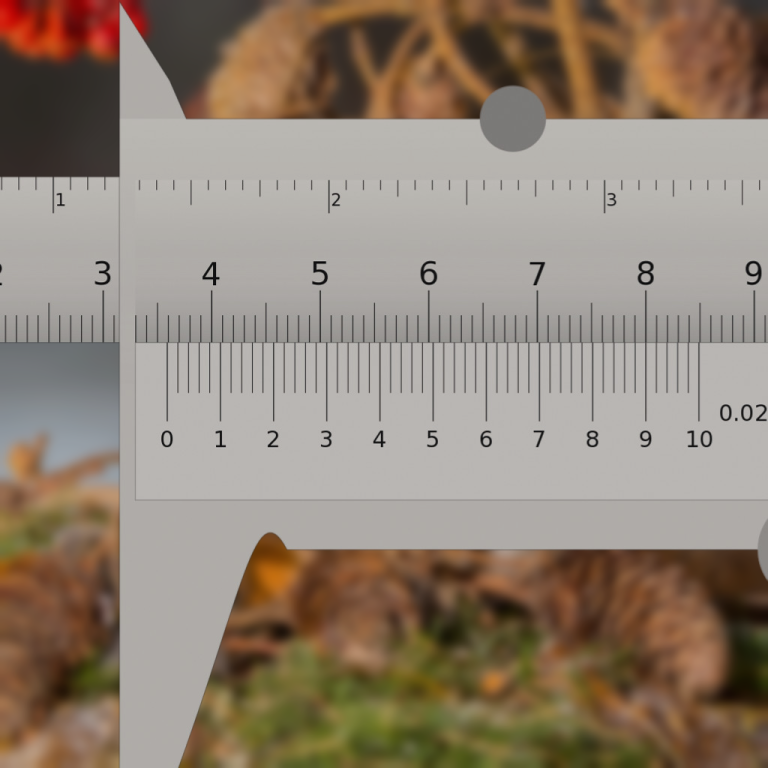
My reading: 35.9,mm
